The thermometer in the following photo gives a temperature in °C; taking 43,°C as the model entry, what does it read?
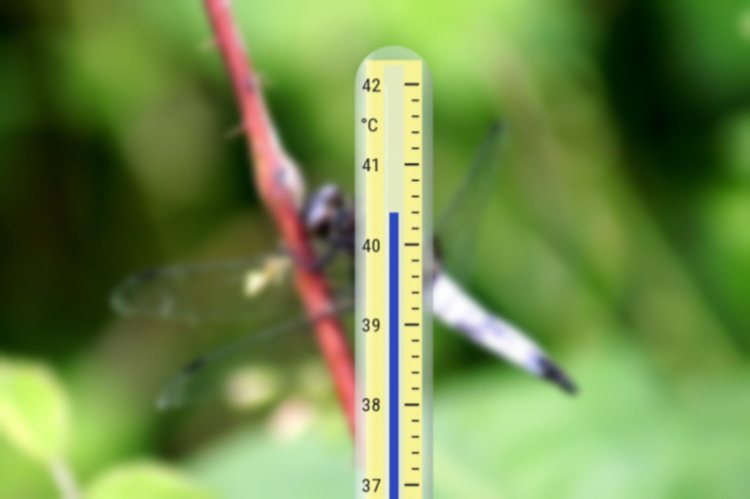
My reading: 40.4,°C
